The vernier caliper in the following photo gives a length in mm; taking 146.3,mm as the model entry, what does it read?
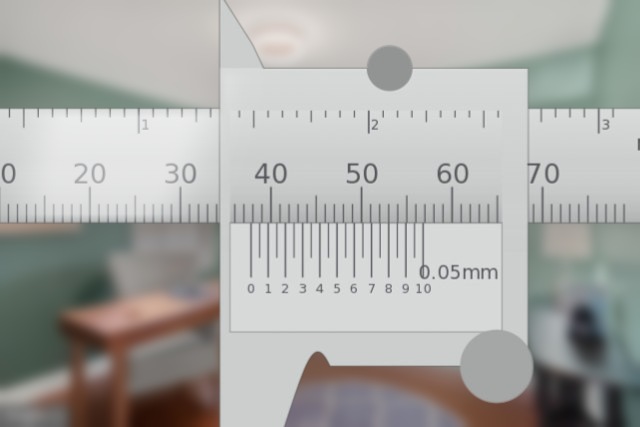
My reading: 37.8,mm
